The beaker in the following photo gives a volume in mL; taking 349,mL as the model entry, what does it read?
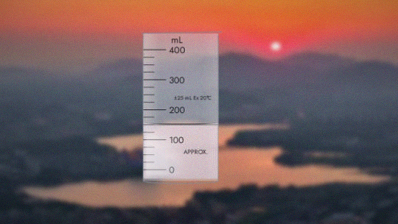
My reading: 150,mL
